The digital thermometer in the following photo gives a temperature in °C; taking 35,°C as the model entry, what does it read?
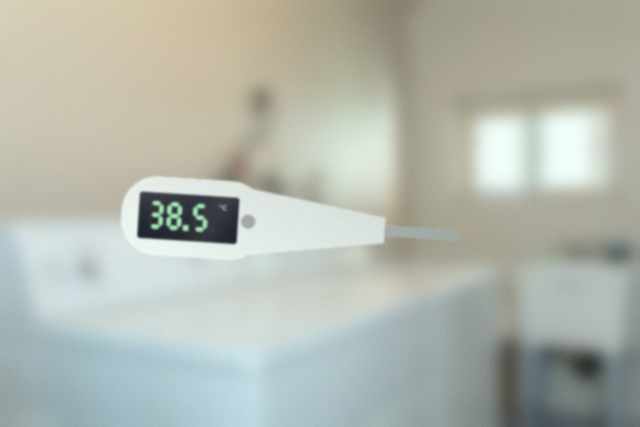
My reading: 38.5,°C
